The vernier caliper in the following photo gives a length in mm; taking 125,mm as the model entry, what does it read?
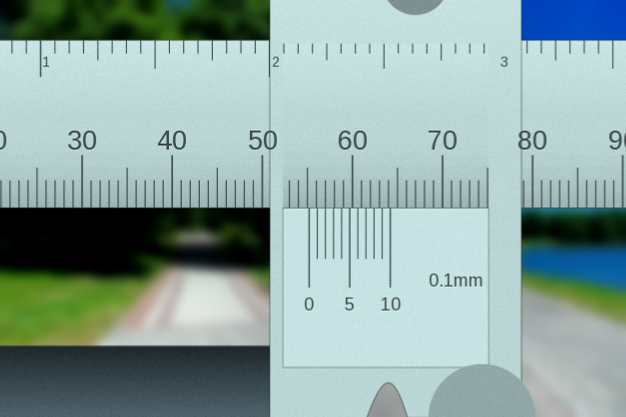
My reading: 55.2,mm
